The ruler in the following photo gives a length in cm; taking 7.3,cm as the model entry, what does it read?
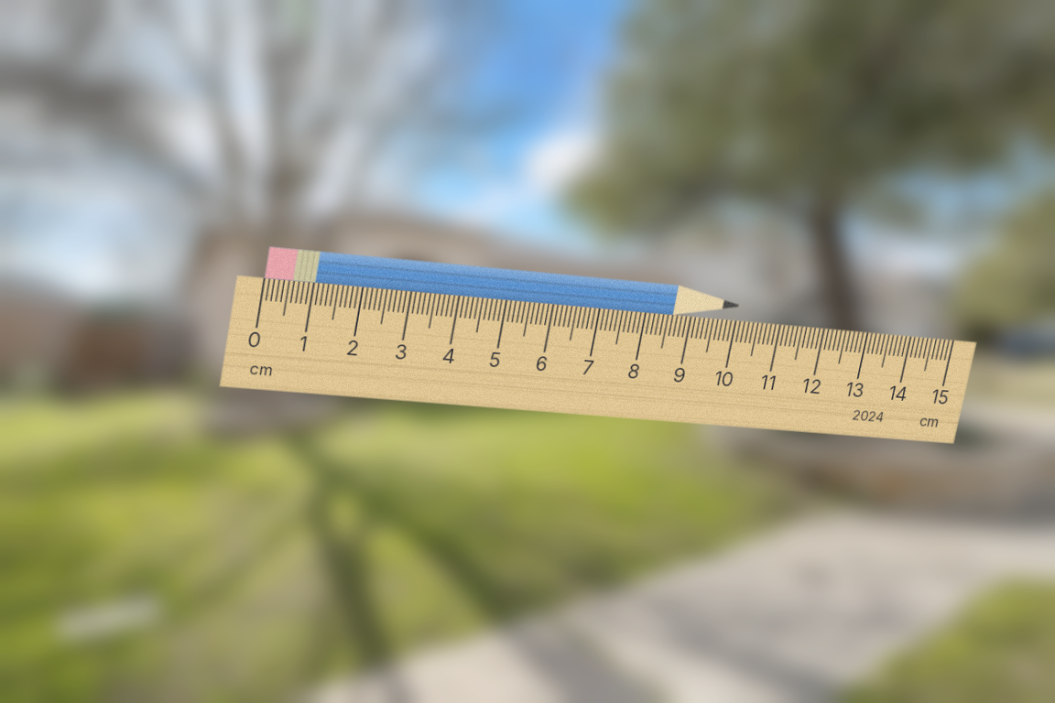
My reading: 10,cm
